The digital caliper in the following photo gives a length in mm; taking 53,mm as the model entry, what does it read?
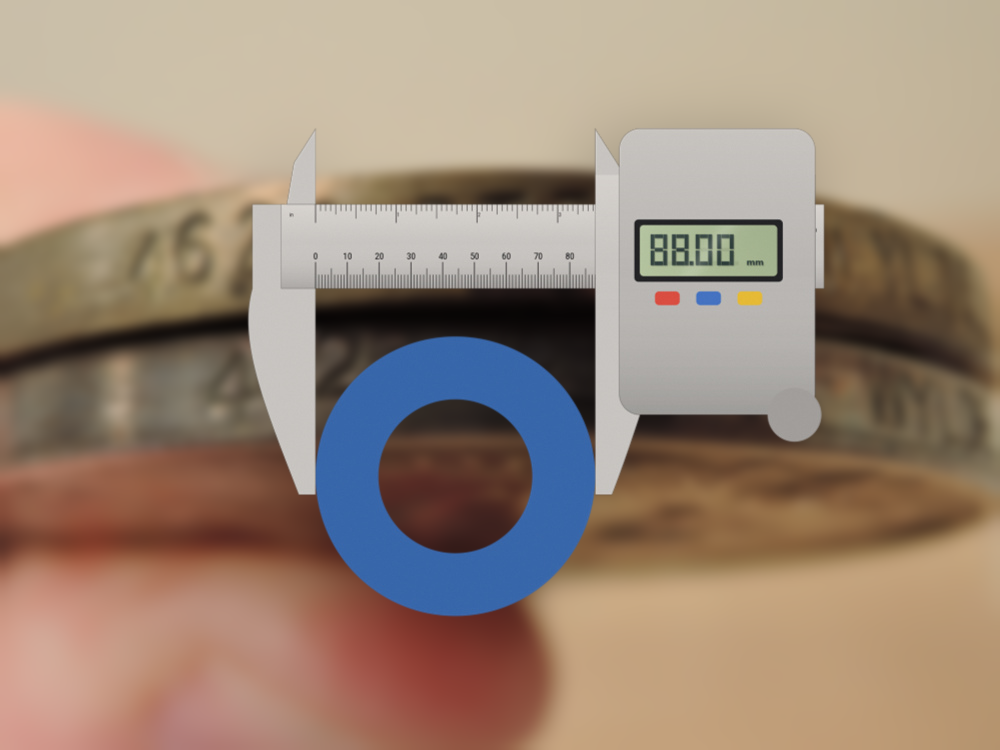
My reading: 88.00,mm
